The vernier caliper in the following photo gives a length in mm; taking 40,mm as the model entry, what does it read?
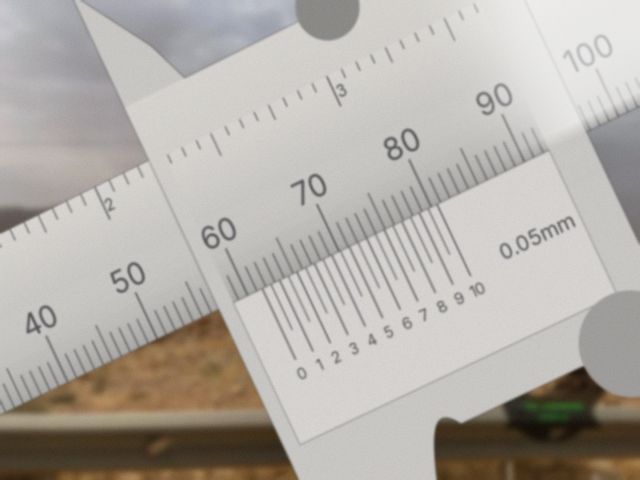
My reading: 61.6,mm
